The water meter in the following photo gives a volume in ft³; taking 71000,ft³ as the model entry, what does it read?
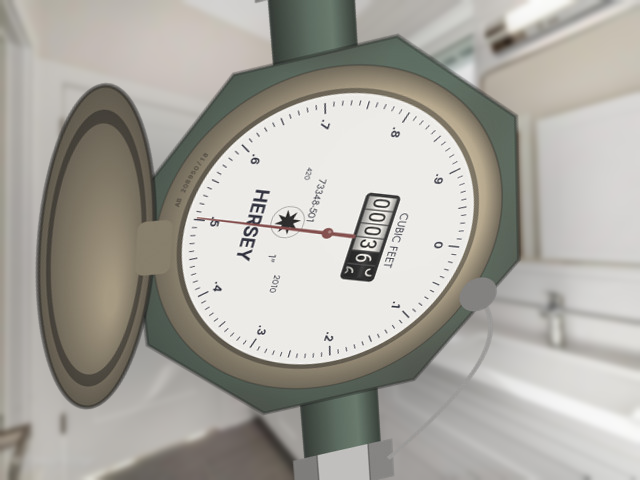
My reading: 365.50,ft³
